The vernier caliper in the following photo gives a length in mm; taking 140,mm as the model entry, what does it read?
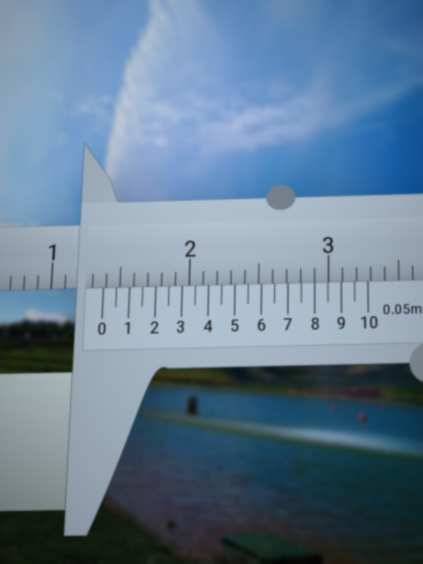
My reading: 13.8,mm
